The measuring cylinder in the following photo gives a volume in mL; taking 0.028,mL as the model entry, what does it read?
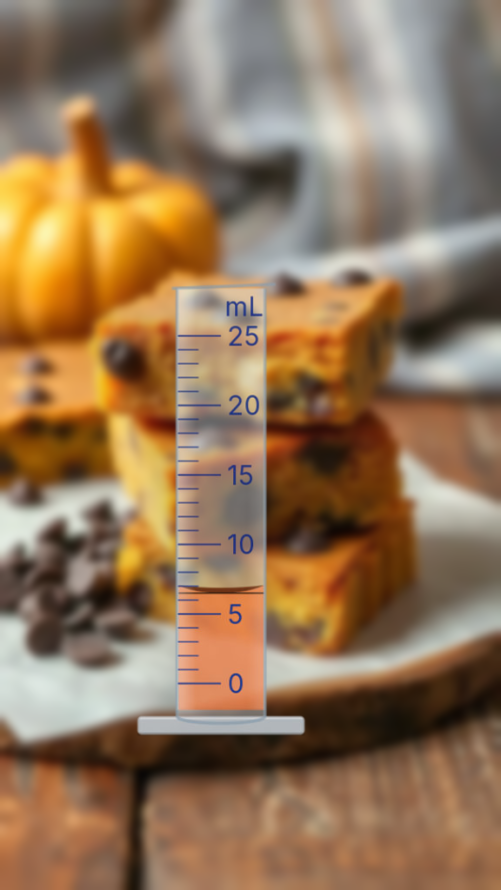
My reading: 6.5,mL
